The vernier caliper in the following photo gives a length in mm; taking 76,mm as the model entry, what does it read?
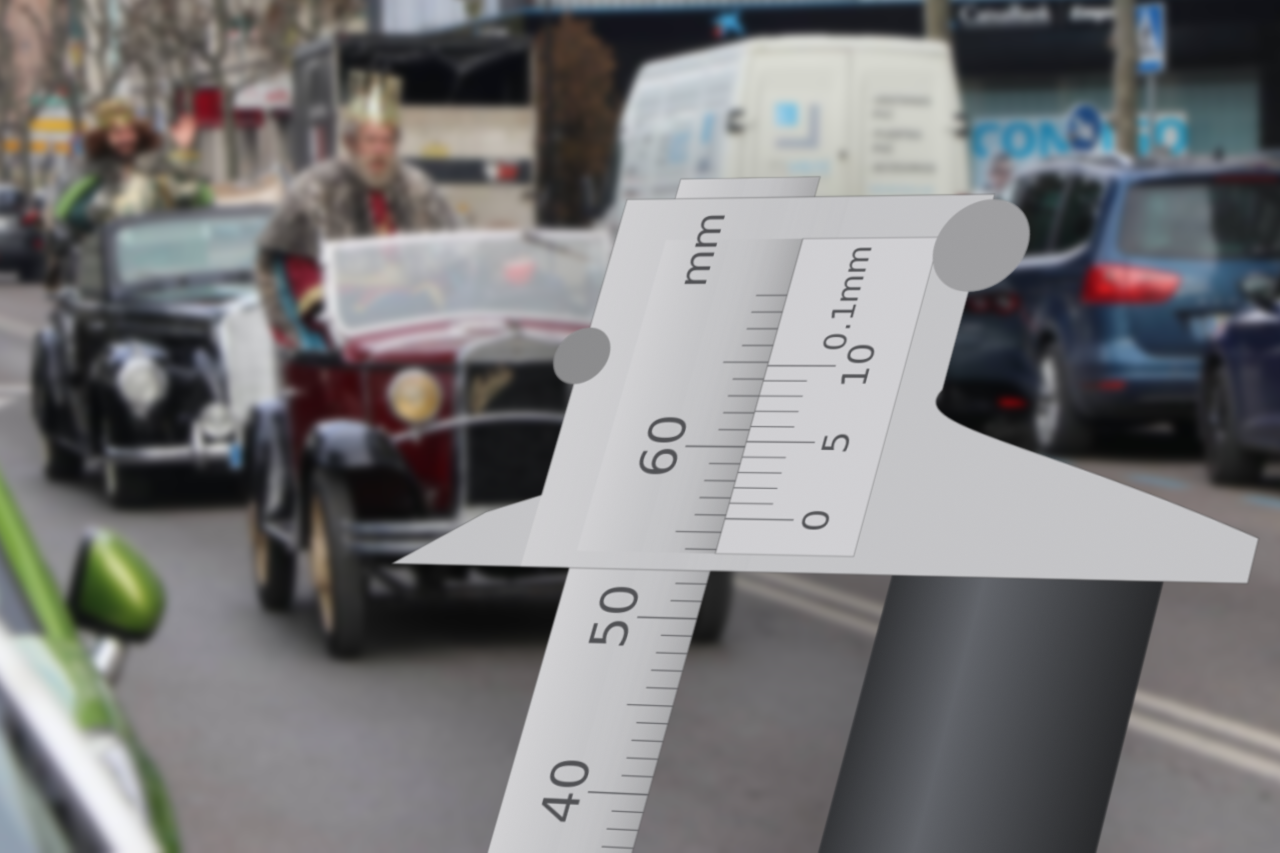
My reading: 55.8,mm
